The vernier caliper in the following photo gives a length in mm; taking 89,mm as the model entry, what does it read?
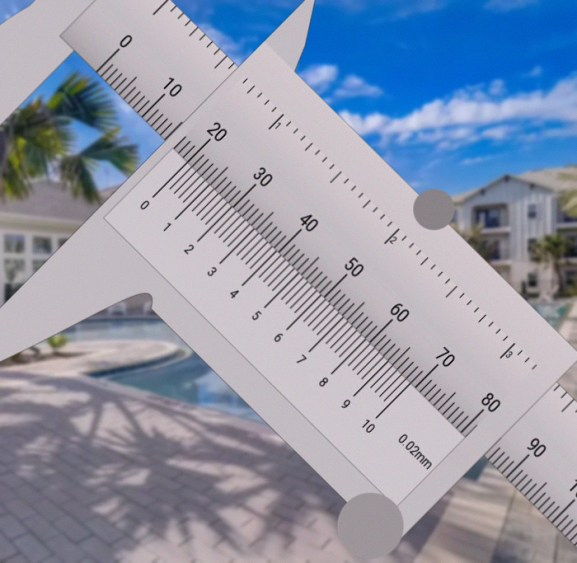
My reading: 20.0,mm
